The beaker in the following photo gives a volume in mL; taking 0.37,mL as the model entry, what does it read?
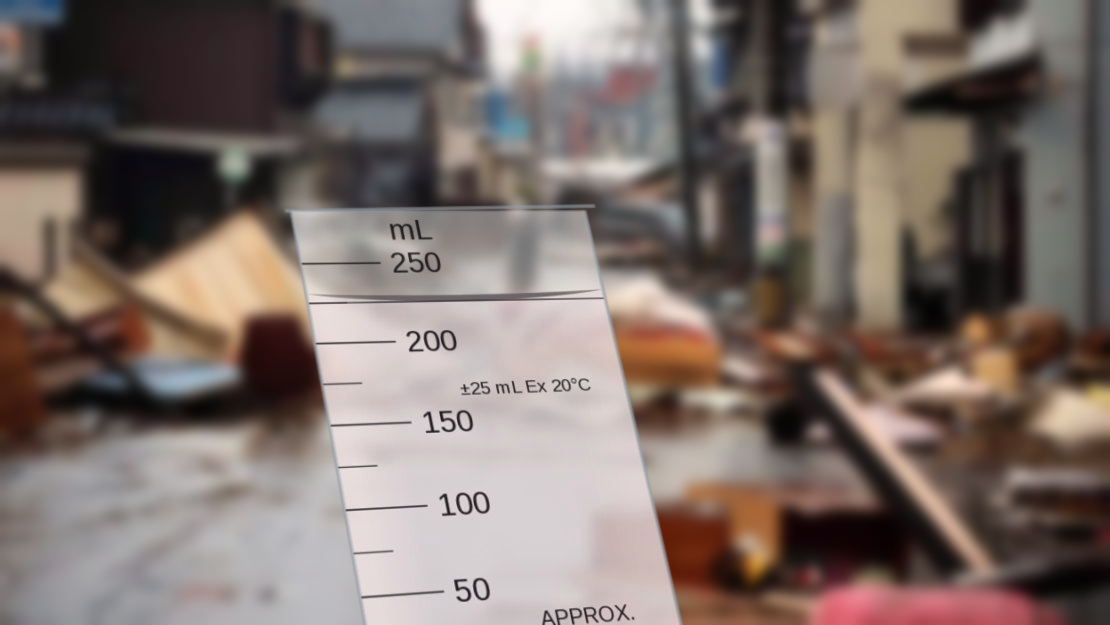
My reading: 225,mL
